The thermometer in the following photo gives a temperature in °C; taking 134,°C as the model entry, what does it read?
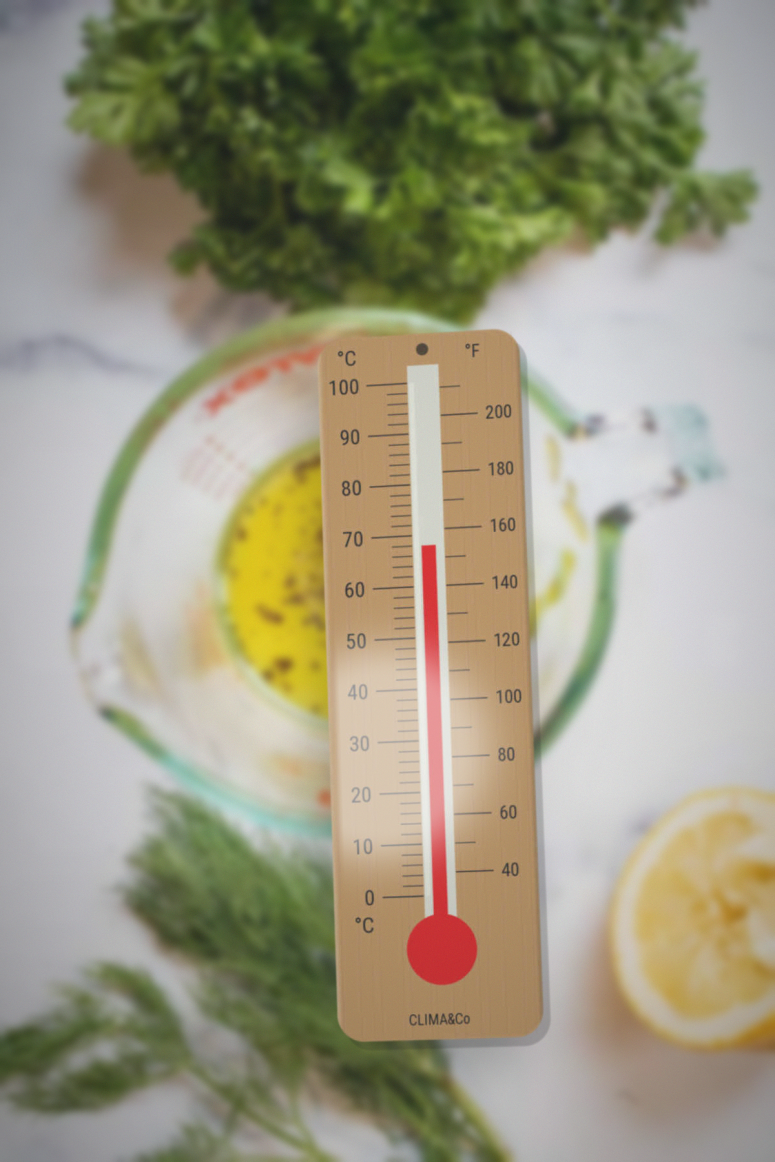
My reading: 68,°C
